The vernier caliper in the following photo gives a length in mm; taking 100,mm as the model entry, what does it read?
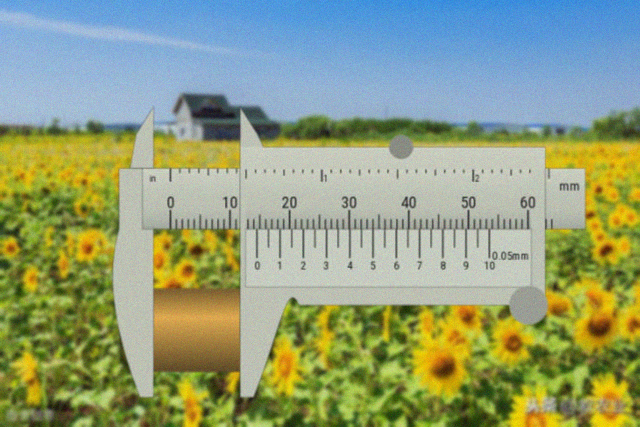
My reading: 14.5,mm
